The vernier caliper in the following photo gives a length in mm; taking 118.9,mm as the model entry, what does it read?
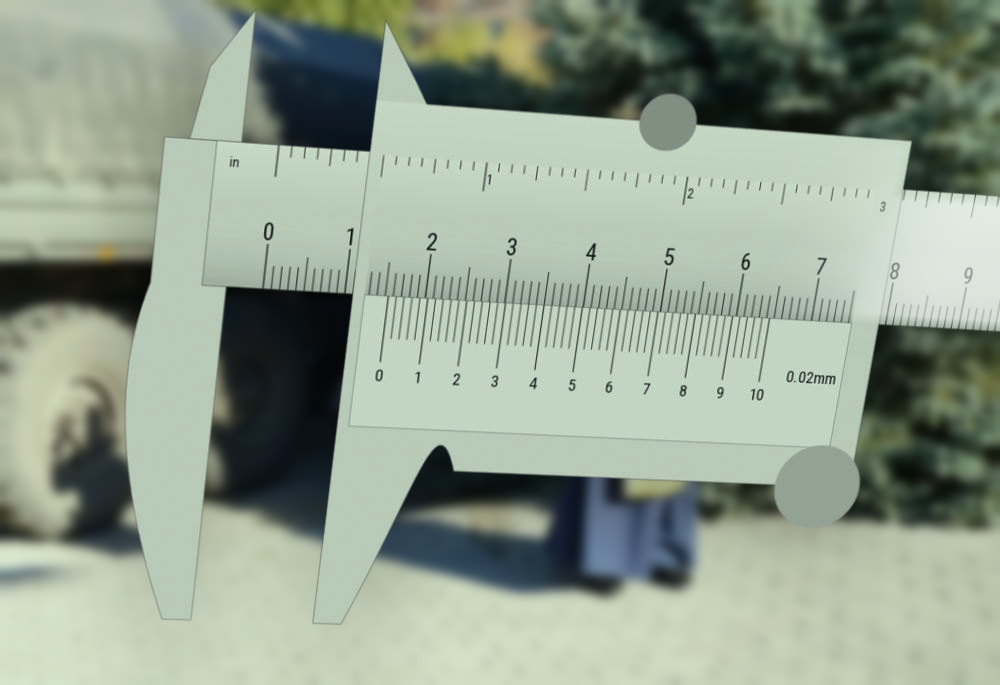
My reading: 15.4,mm
